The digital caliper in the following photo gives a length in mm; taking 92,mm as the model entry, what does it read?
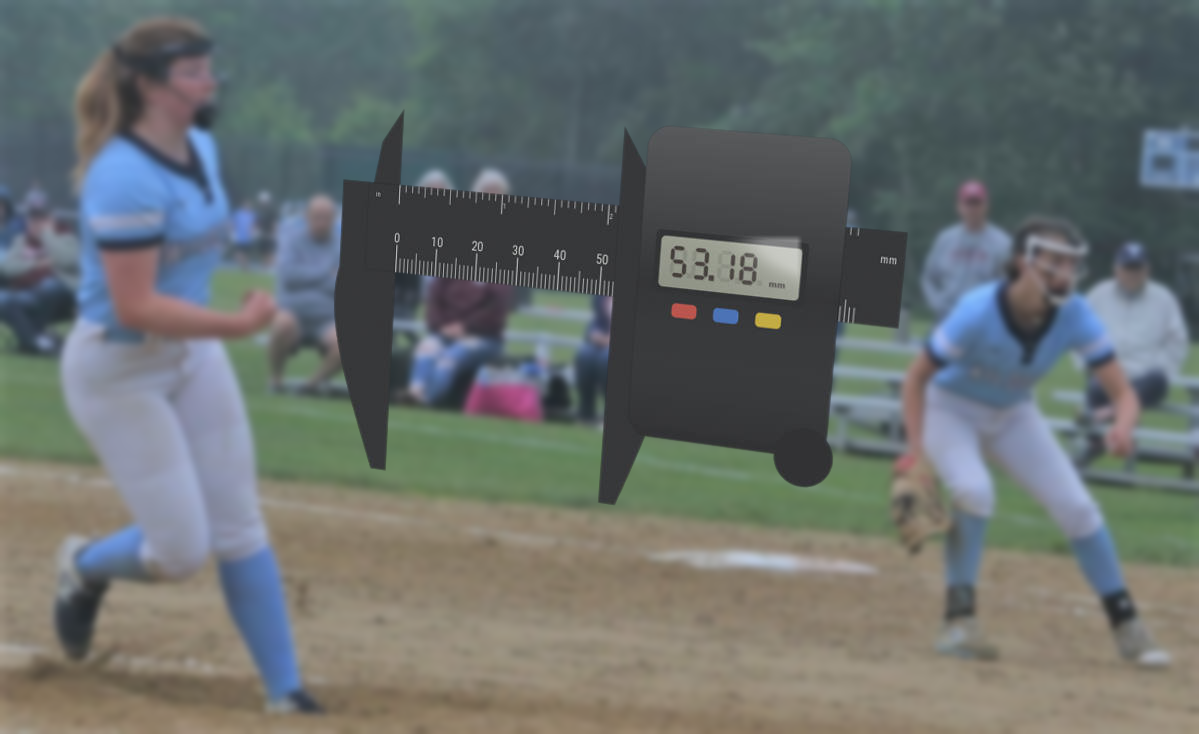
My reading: 53.18,mm
